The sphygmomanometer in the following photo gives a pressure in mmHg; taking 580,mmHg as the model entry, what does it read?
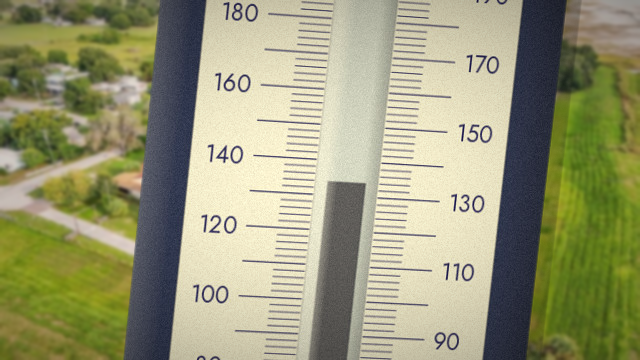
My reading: 134,mmHg
